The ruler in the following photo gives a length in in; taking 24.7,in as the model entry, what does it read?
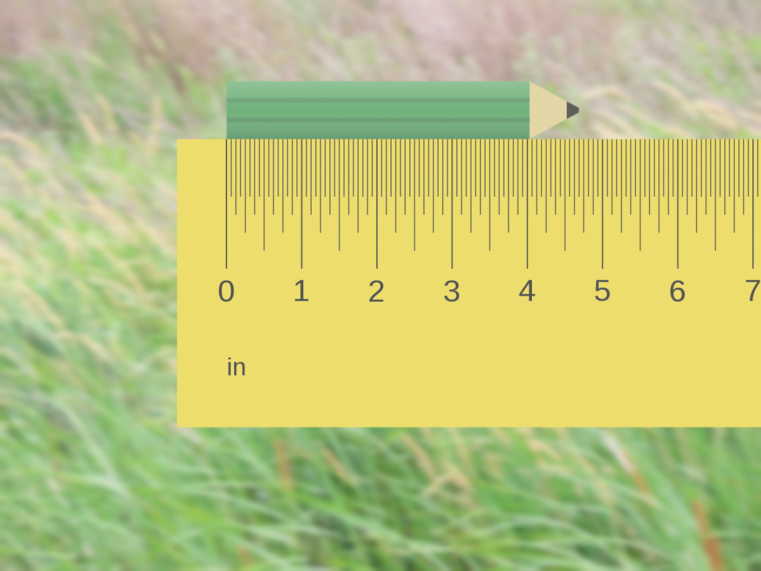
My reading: 4.6875,in
